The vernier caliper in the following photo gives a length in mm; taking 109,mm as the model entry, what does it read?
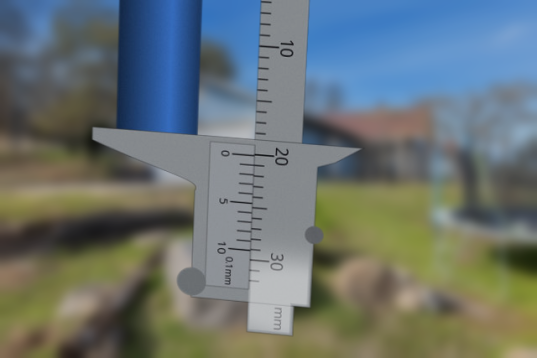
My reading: 20.1,mm
